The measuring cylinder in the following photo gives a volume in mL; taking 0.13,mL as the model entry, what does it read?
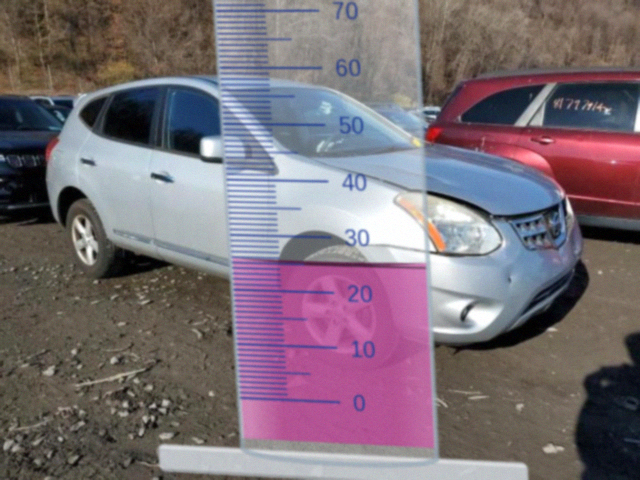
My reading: 25,mL
